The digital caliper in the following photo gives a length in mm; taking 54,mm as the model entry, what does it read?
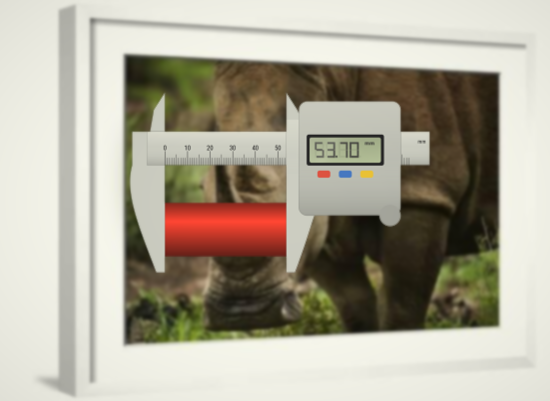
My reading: 53.70,mm
